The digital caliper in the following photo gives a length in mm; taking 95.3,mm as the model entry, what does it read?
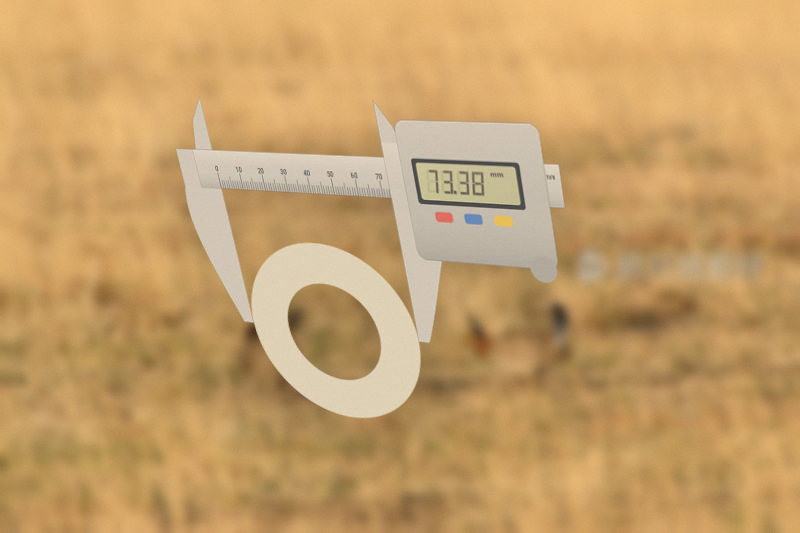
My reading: 73.38,mm
